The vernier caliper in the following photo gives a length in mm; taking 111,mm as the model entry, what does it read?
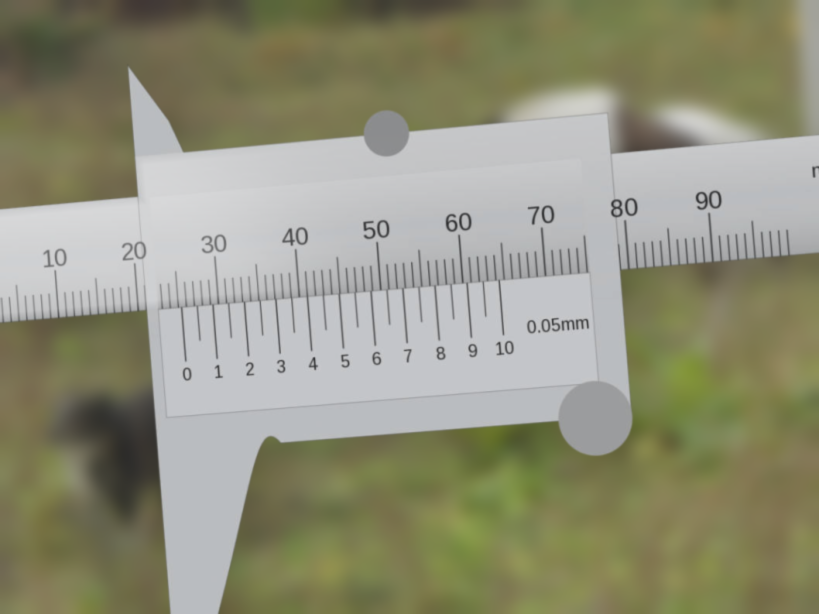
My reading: 25.4,mm
